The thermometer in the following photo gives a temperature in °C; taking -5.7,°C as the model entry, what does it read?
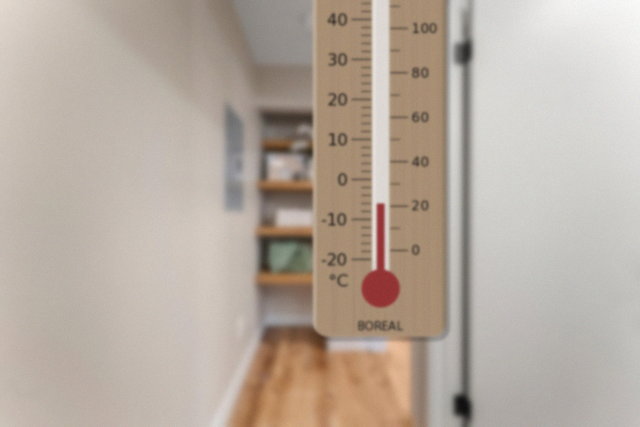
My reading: -6,°C
